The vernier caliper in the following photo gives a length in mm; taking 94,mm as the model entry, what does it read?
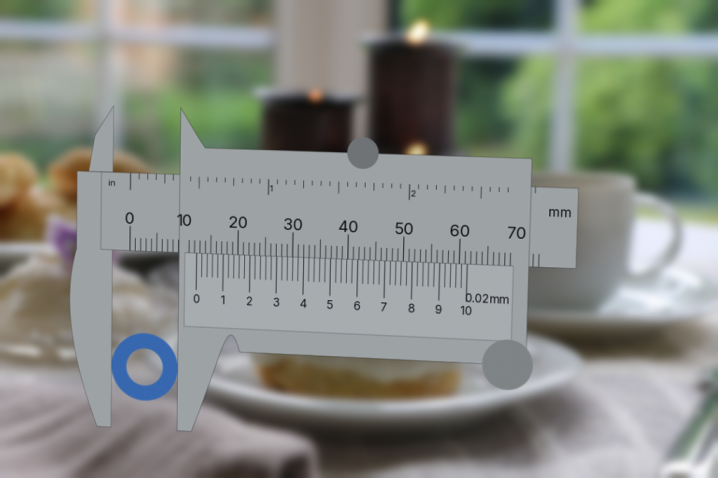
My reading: 12.4,mm
